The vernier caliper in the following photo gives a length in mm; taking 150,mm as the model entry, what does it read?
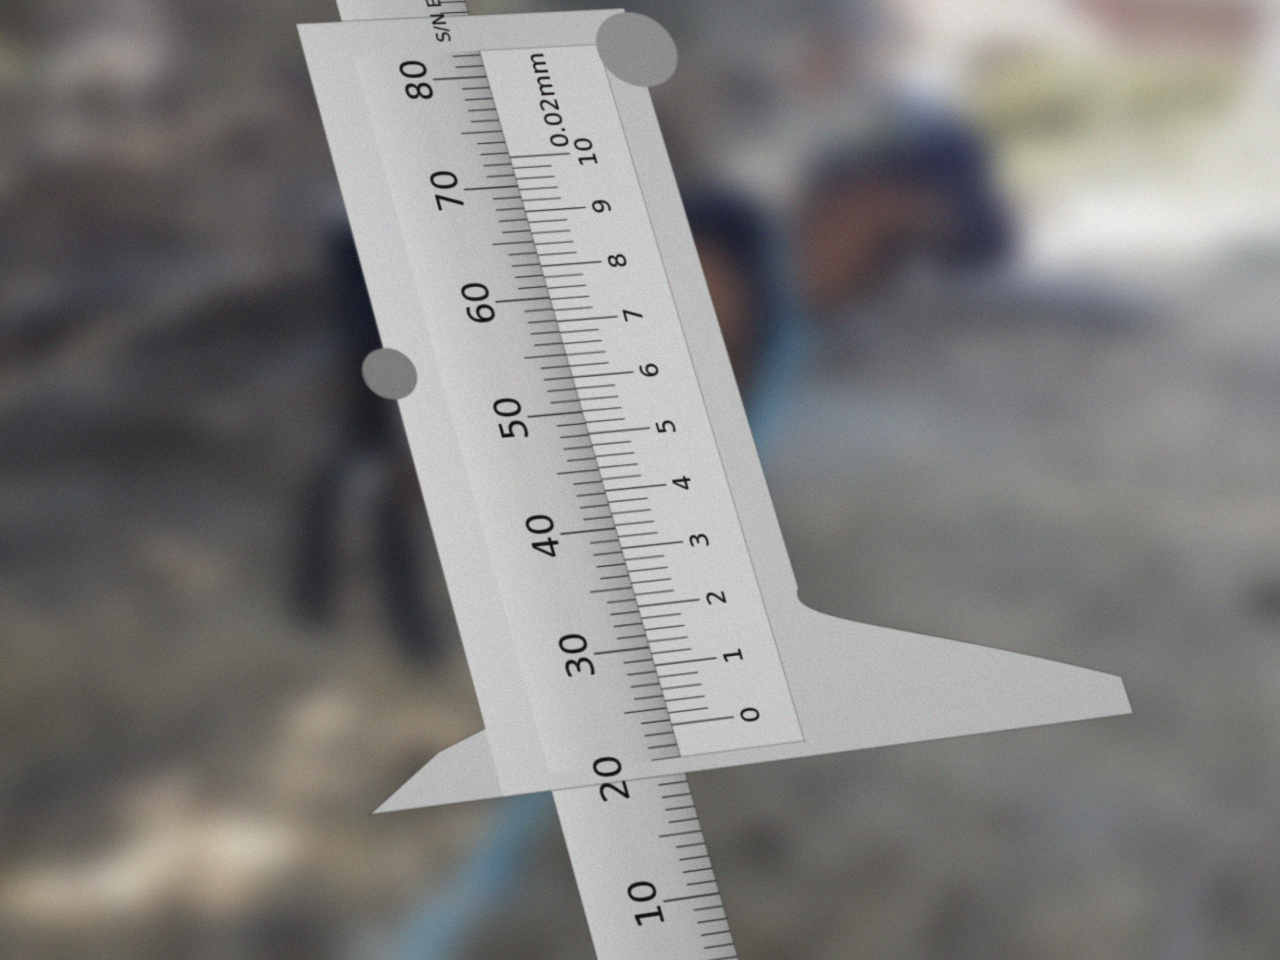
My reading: 23.6,mm
